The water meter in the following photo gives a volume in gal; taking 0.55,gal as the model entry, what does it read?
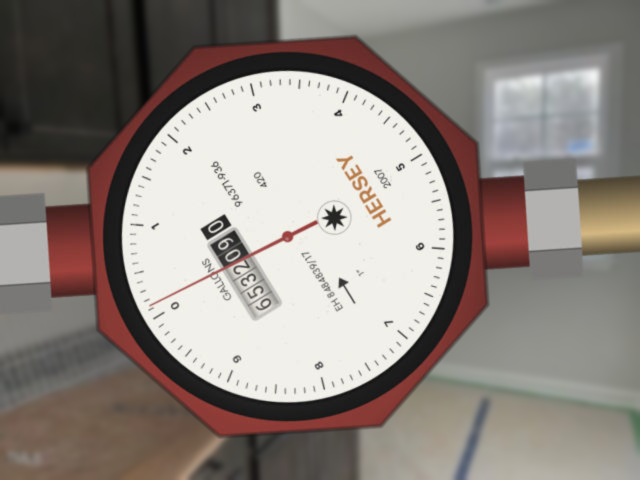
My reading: 6532090.1,gal
